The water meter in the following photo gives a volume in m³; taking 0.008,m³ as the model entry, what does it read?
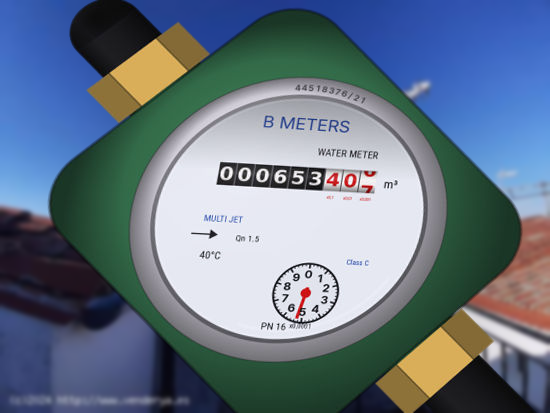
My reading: 653.4065,m³
